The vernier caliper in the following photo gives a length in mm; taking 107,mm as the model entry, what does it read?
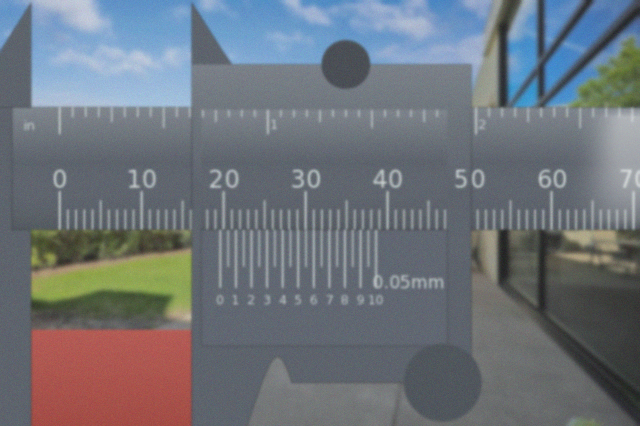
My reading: 19.6,mm
